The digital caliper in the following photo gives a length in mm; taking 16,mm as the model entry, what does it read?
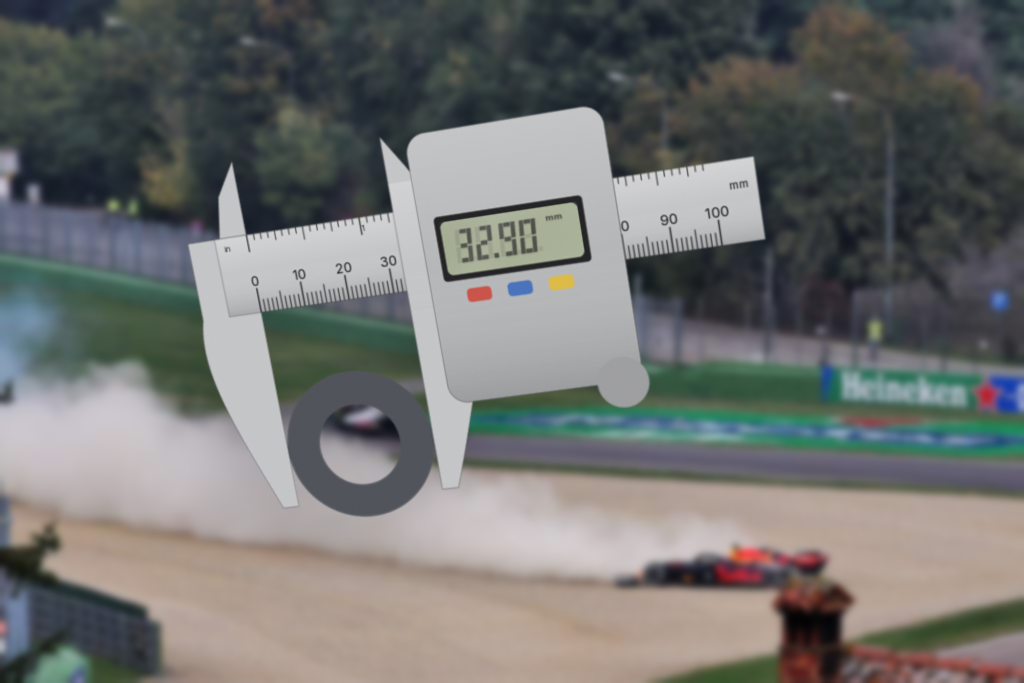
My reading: 32.90,mm
